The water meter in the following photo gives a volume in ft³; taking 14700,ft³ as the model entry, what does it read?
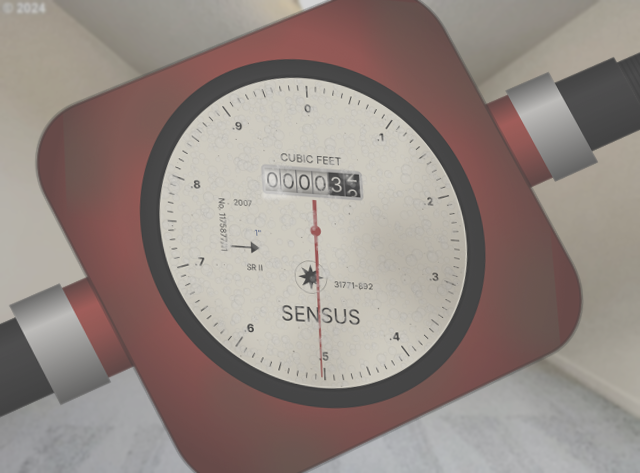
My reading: 32.50,ft³
